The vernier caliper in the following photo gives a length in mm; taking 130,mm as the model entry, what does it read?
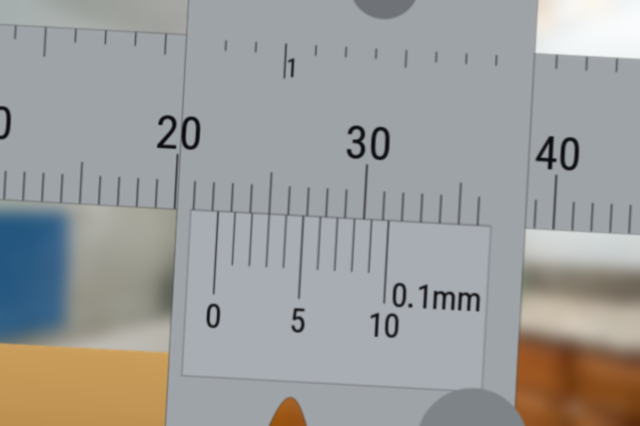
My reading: 22.3,mm
